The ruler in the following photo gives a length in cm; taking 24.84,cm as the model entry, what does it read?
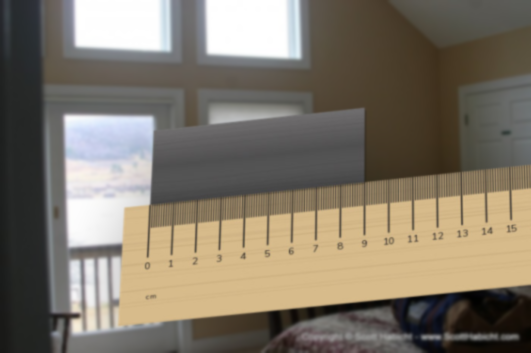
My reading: 9,cm
